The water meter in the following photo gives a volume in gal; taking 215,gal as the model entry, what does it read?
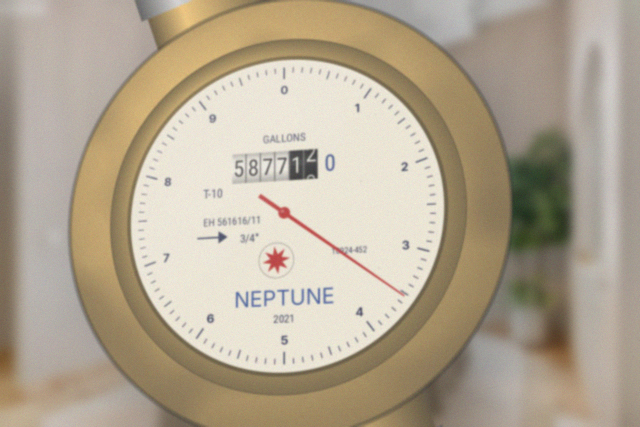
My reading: 5877123.5,gal
